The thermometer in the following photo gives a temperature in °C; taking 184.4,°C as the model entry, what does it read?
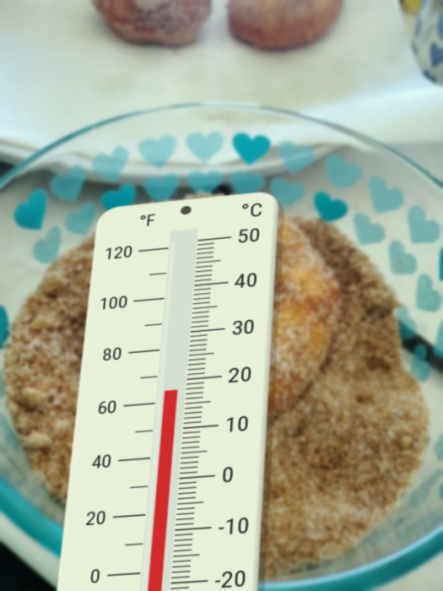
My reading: 18,°C
